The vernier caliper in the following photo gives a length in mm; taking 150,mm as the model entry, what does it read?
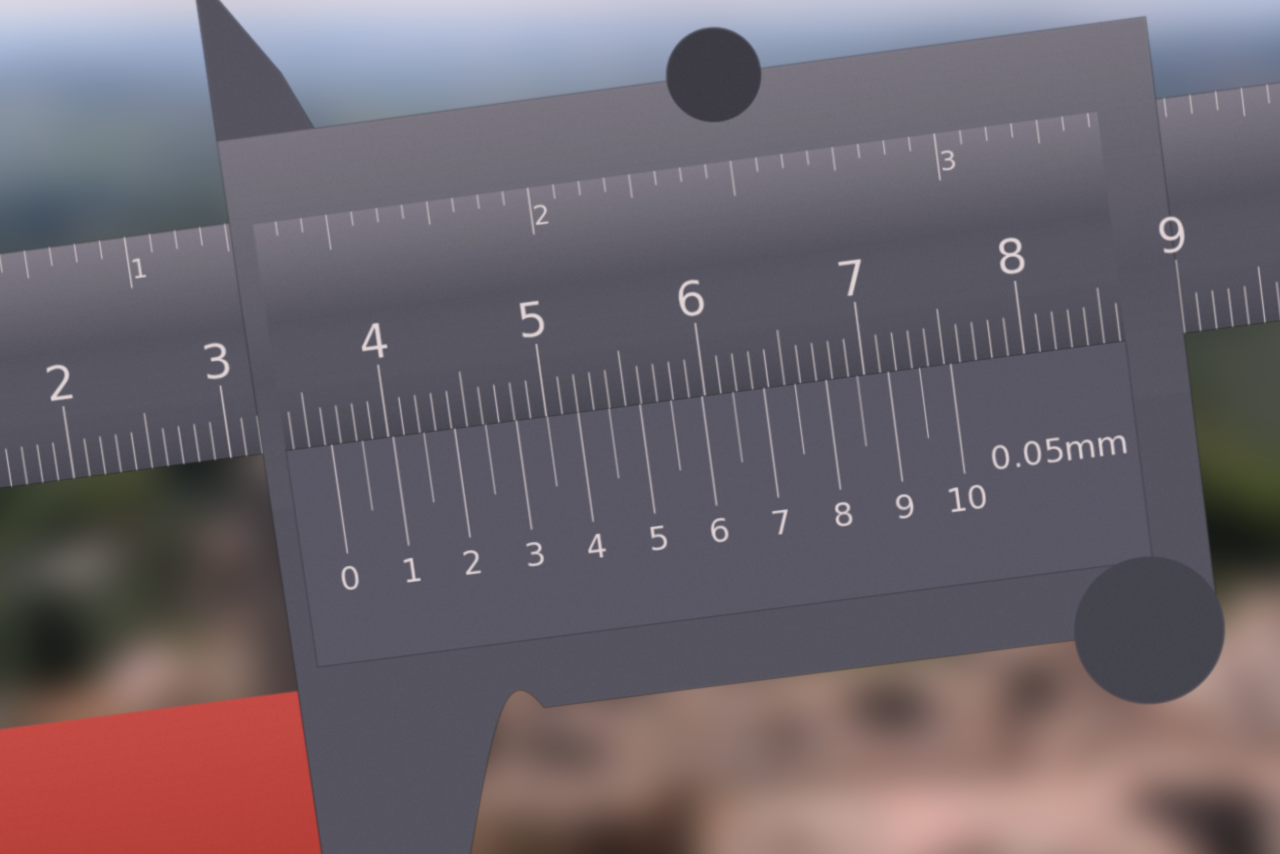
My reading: 36.4,mm
